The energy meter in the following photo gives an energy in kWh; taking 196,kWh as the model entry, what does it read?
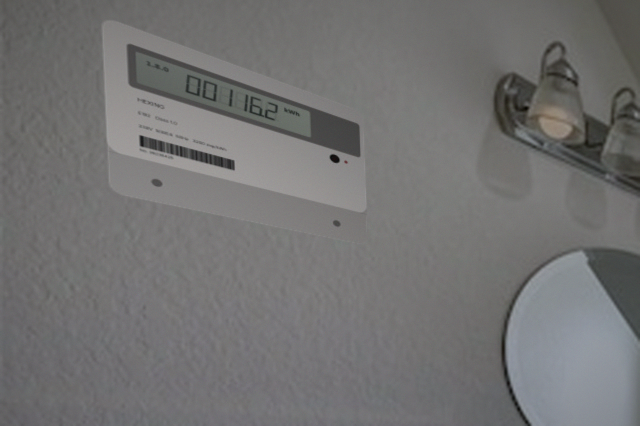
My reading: 116.2,kWh
